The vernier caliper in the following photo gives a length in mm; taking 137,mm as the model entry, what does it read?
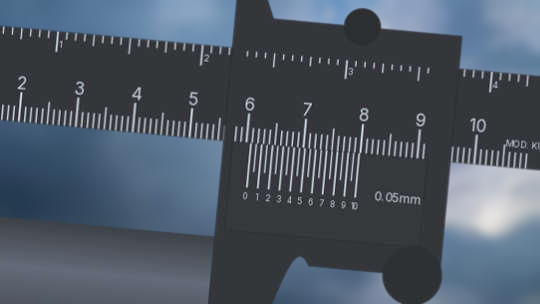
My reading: 60.8,mm
